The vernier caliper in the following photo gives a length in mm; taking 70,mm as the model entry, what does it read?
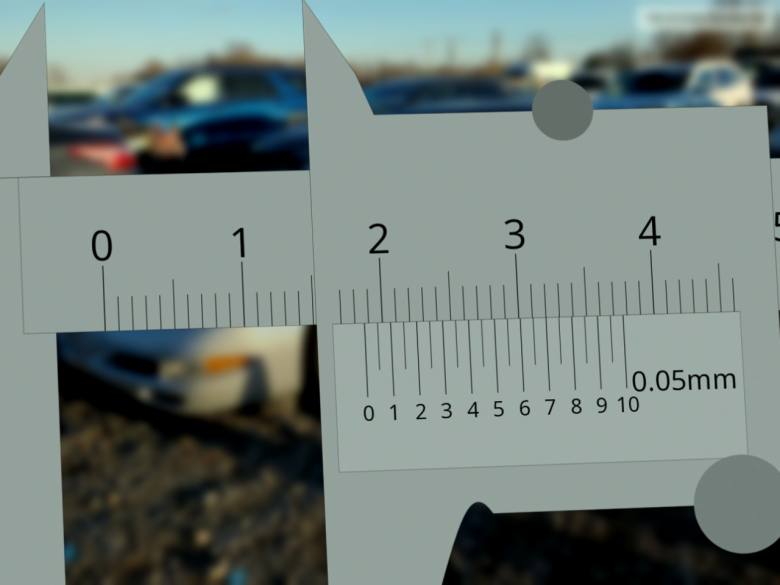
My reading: 18.7,mm
